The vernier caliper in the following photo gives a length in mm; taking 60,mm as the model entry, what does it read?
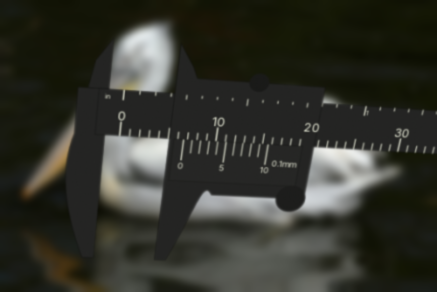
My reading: 6.6,mm
